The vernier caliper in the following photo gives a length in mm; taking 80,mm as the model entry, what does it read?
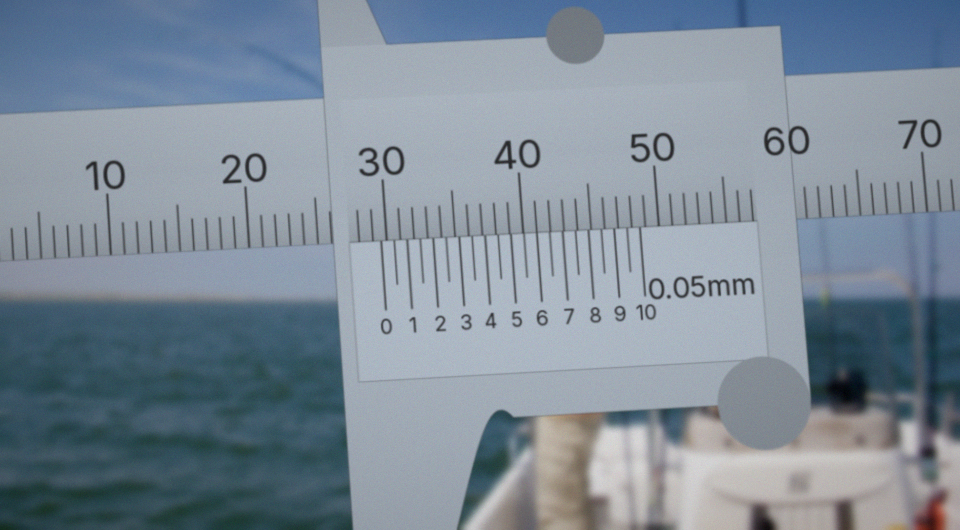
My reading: 29.6,mm
